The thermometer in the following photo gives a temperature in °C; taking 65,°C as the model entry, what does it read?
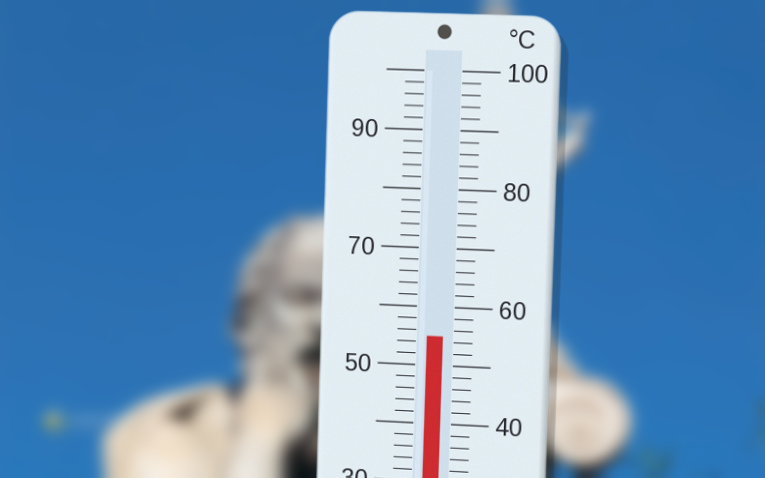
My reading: 55,°C
